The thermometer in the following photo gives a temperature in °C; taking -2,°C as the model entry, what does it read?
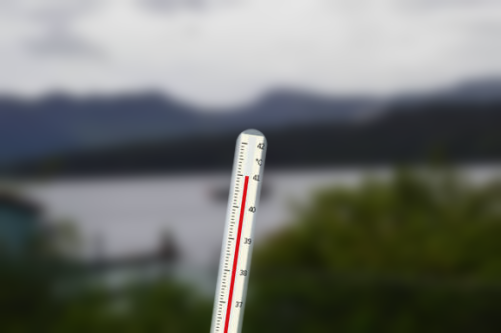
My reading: 41,°C
